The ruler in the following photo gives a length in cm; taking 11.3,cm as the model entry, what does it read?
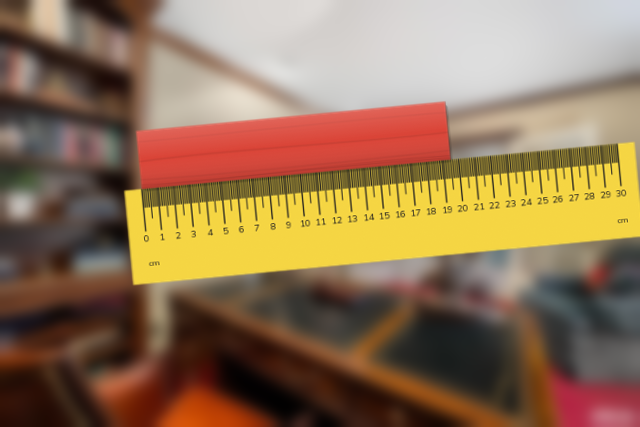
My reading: 19.5,cm
